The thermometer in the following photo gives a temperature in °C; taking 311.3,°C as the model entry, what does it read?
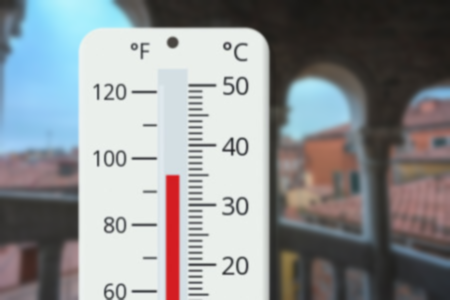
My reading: 35,°C
